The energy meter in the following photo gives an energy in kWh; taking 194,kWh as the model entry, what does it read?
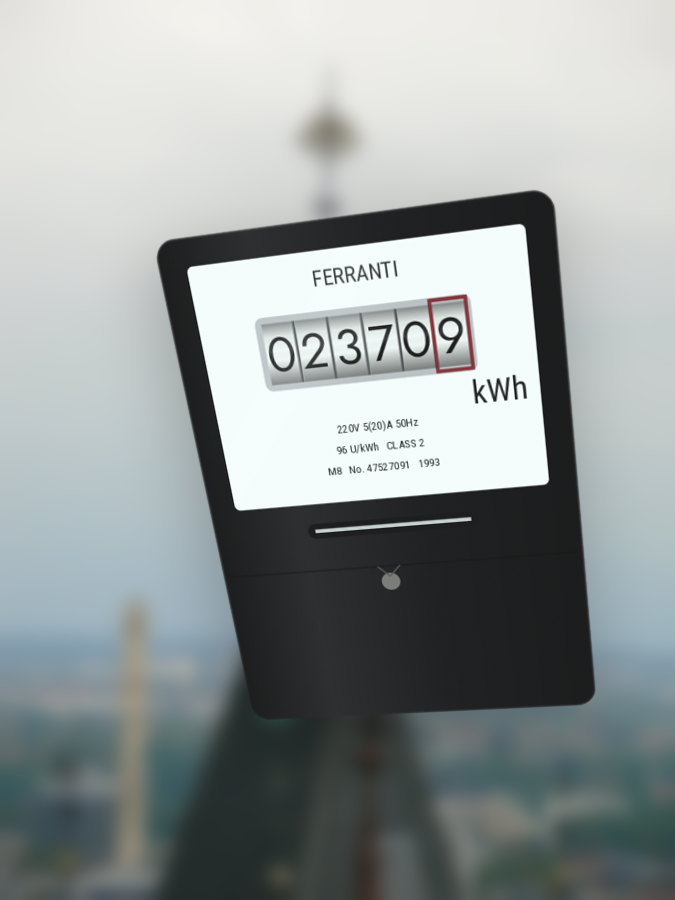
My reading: 2370.9,kWh
